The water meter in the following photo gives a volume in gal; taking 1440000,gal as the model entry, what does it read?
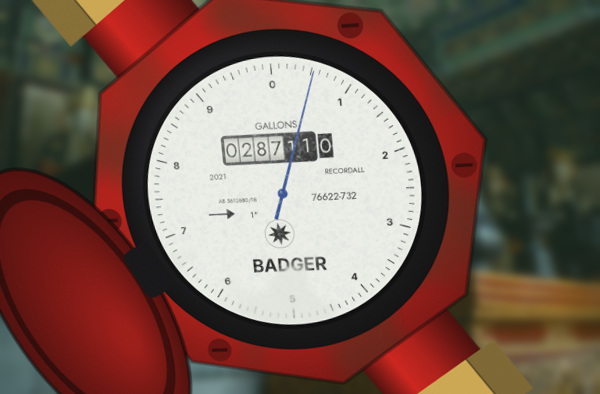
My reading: 287110.5,gal
